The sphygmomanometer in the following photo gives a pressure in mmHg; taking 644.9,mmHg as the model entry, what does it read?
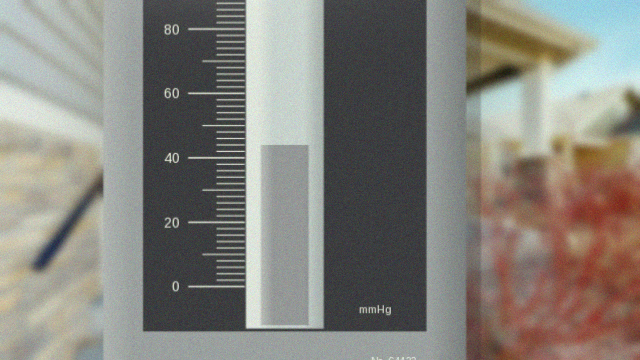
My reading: 44,mmHg
